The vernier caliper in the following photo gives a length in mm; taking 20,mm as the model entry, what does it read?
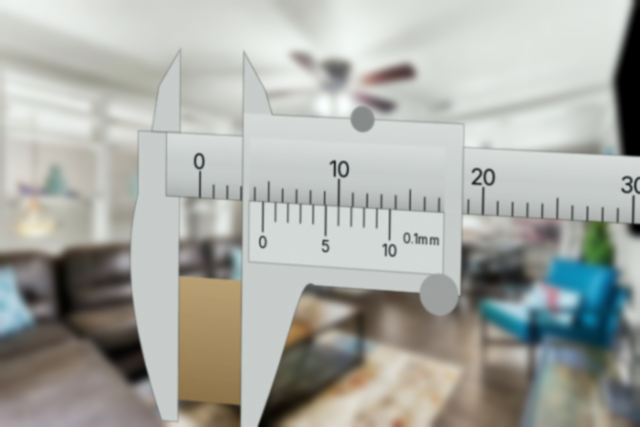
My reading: 4.6,mm
